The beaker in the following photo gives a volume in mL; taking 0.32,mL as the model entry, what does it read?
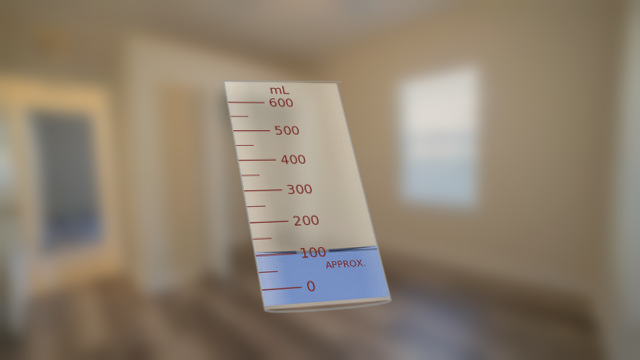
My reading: 100,mL
